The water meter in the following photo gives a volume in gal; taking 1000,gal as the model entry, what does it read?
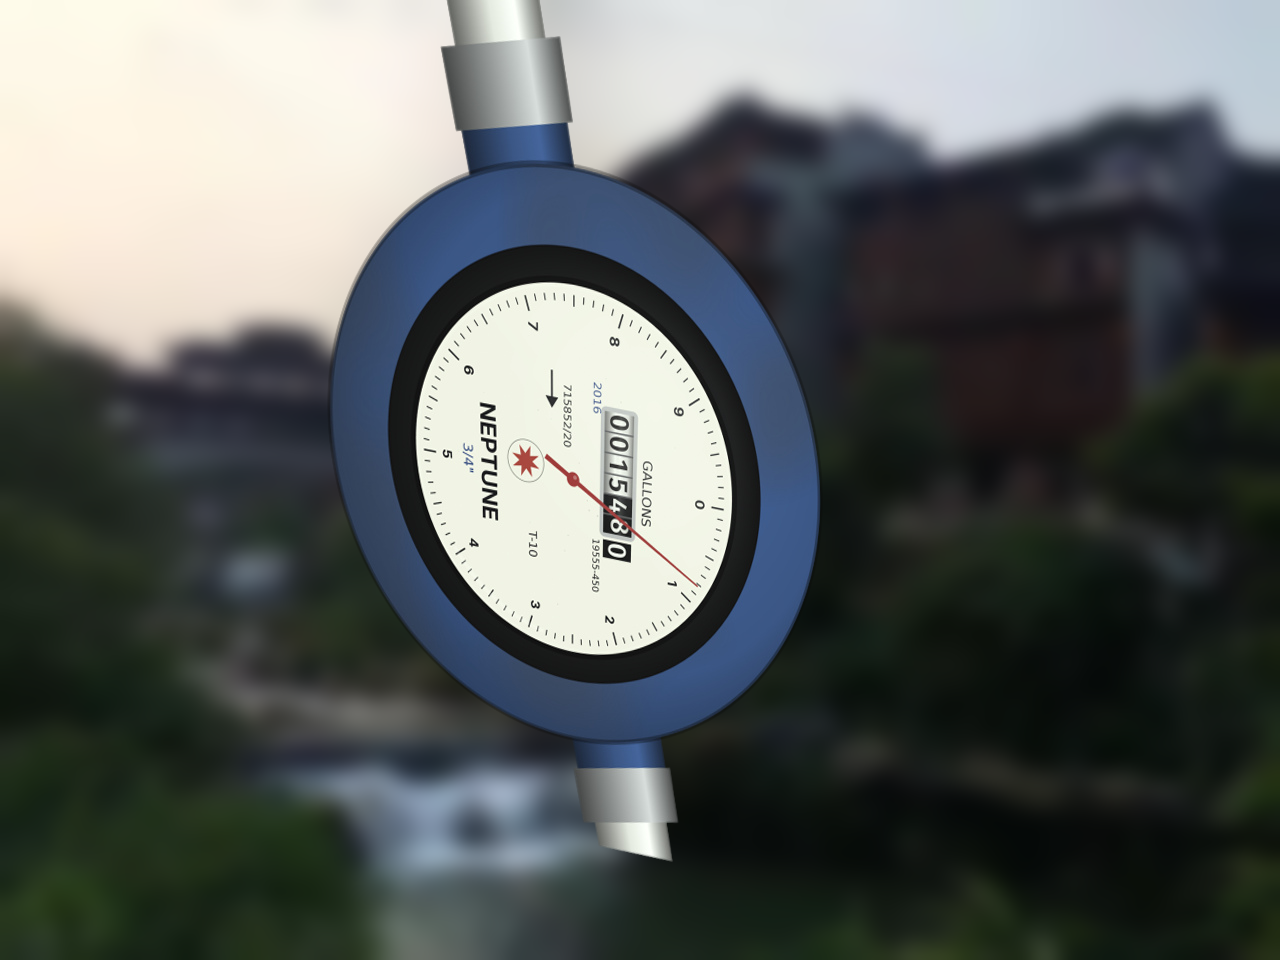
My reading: 15480.8,gal
